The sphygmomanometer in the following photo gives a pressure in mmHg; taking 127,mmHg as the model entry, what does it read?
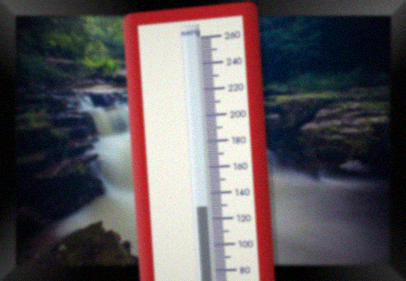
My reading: 130,mmHg
